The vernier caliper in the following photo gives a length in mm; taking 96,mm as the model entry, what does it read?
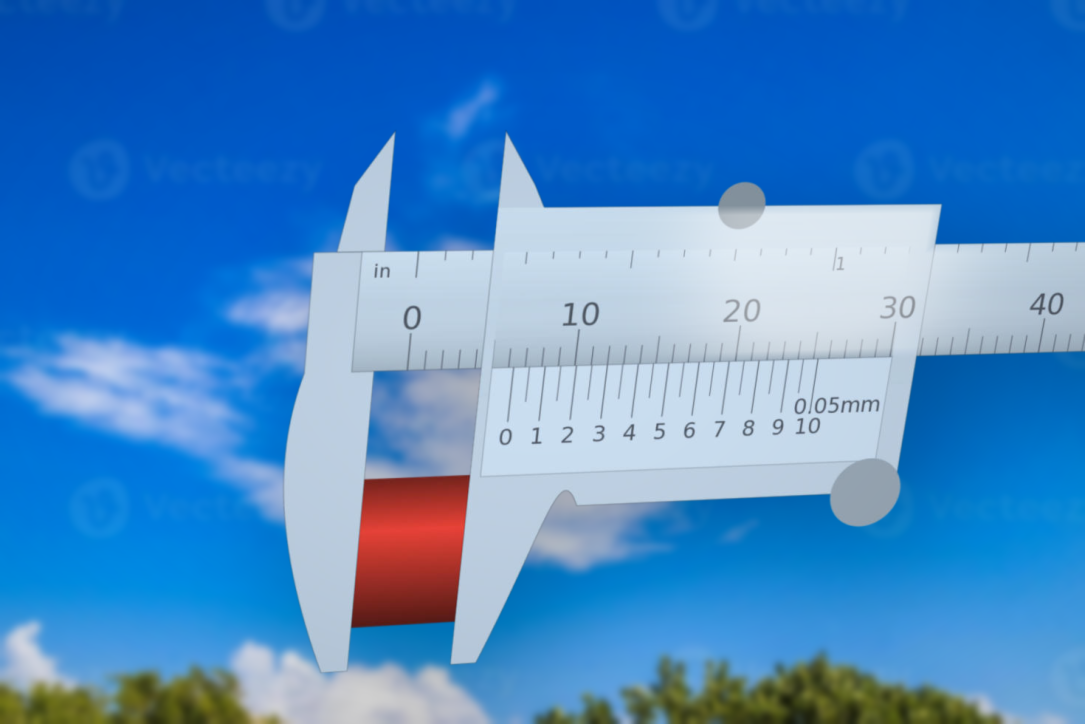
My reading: 6.3,mm
